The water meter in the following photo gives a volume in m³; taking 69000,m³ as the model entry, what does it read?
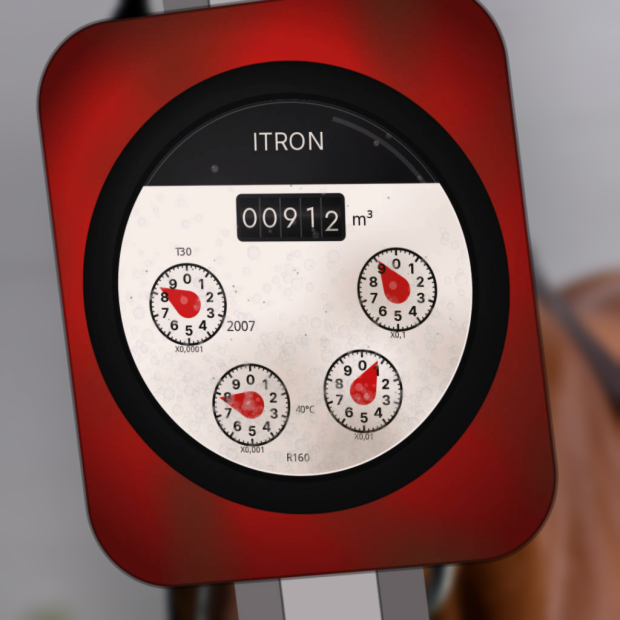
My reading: 911.9078,m³
